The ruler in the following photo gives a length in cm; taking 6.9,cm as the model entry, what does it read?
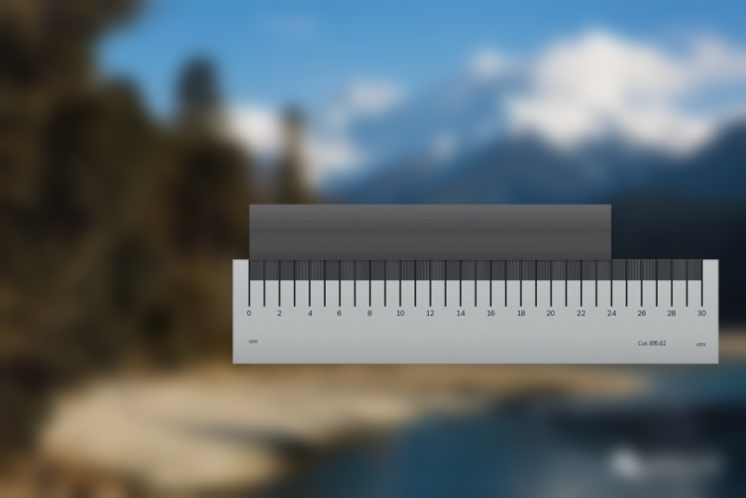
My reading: 24,cm
